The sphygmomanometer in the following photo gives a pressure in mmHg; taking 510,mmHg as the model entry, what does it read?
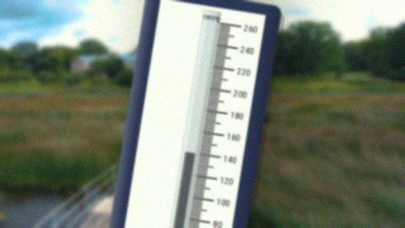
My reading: 140,mmHg
